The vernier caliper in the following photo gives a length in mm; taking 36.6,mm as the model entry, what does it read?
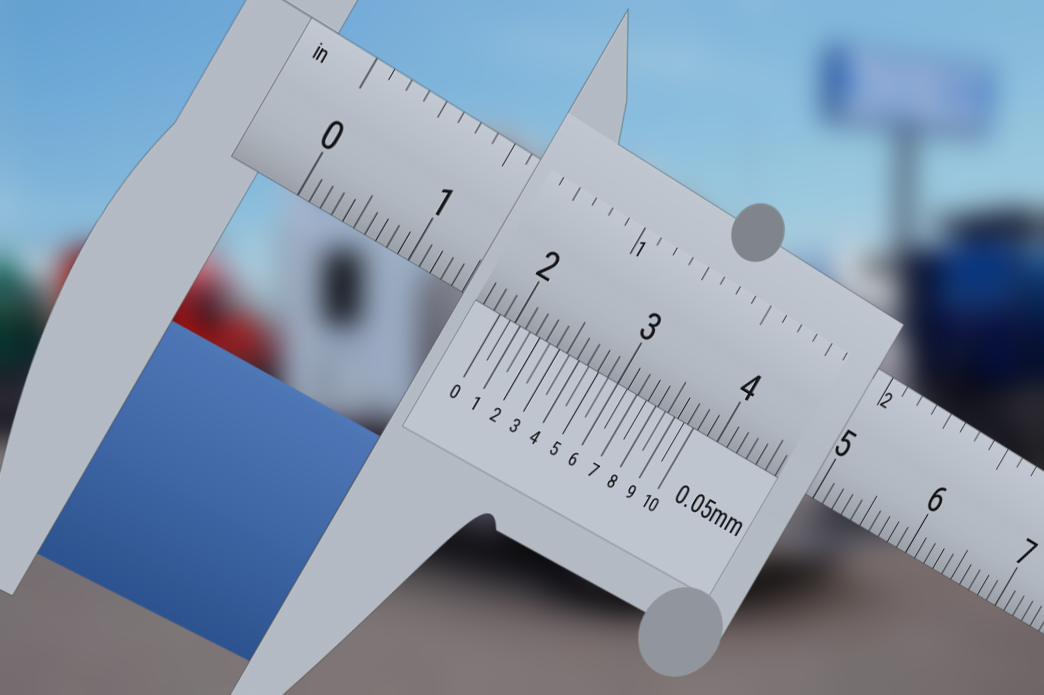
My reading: 18.6,mm
